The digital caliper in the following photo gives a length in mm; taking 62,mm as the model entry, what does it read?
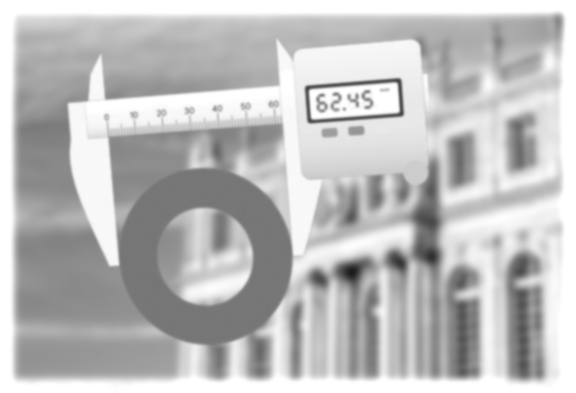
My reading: 62.45,mm
